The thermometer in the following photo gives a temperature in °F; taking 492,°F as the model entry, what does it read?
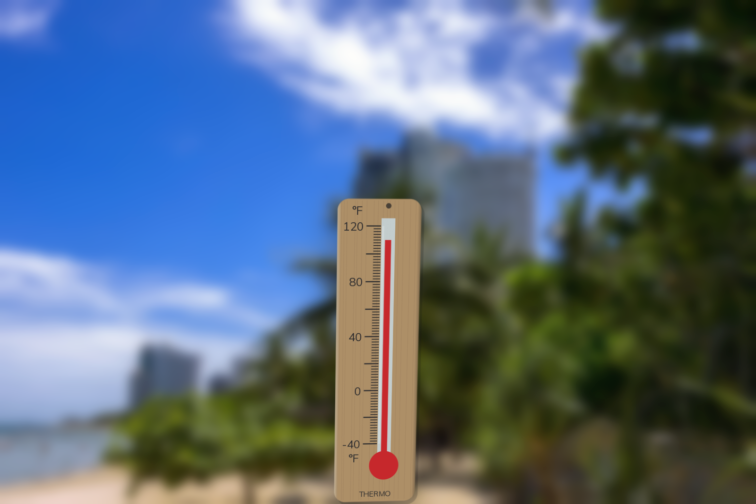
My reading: 110,°F
